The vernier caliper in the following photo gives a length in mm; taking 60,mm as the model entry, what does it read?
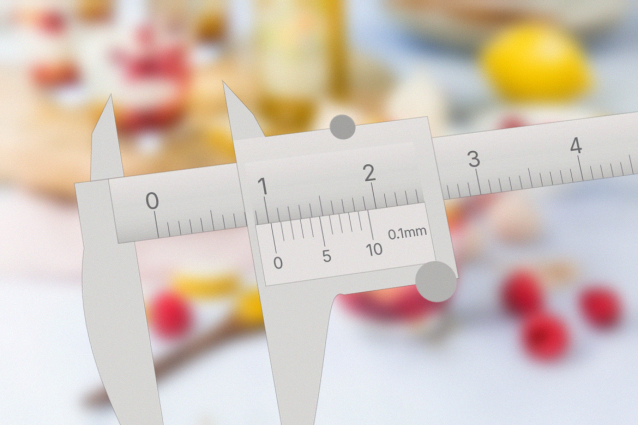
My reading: 10.2,mm
